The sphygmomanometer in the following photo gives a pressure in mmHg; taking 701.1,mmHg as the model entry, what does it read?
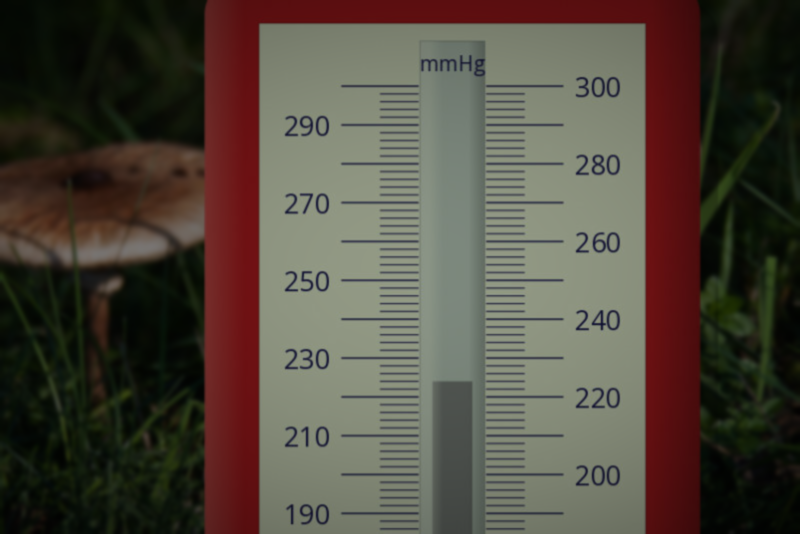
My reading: 224,mmHg
